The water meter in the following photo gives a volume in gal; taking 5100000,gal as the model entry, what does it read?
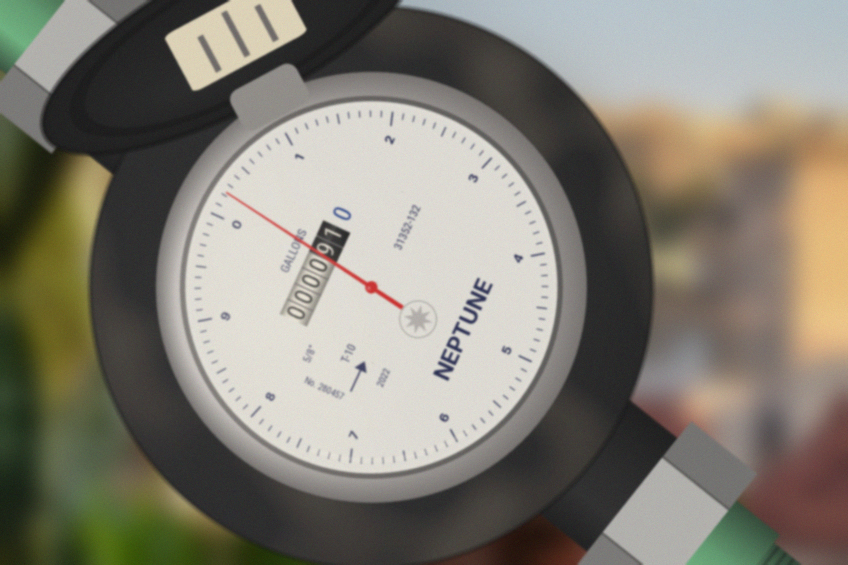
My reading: 910.2,gal
